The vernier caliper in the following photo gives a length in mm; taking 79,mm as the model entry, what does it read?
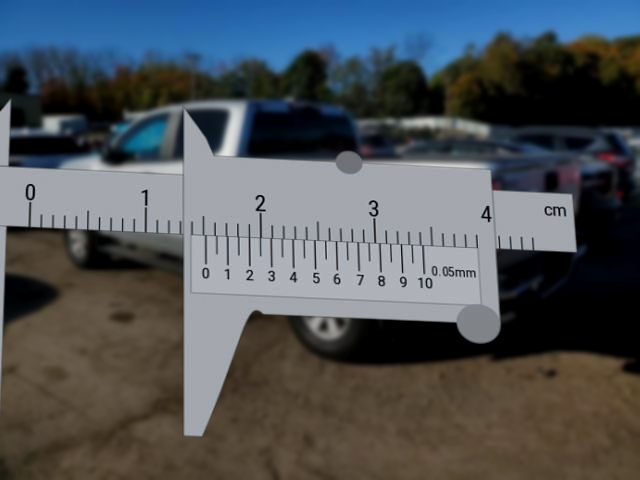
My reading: 15.2,mm
